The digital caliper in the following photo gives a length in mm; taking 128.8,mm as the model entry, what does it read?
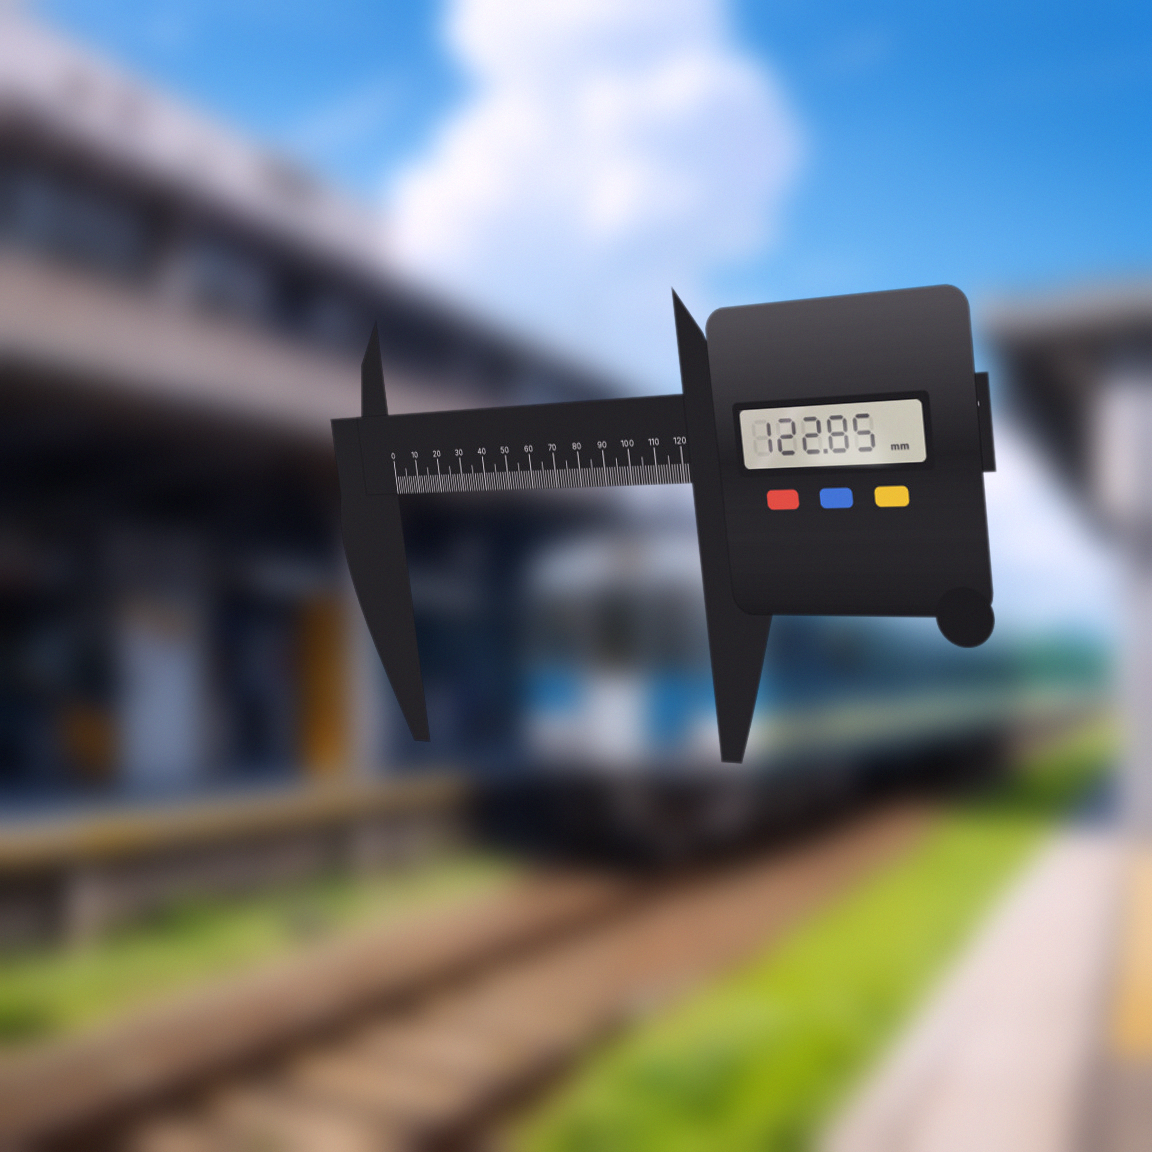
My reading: 122.85,mm
